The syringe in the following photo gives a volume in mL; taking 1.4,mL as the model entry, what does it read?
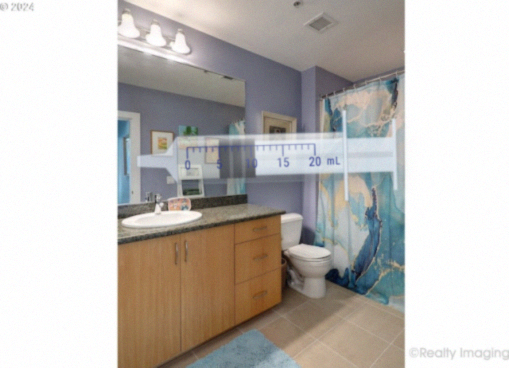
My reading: 5,mL
